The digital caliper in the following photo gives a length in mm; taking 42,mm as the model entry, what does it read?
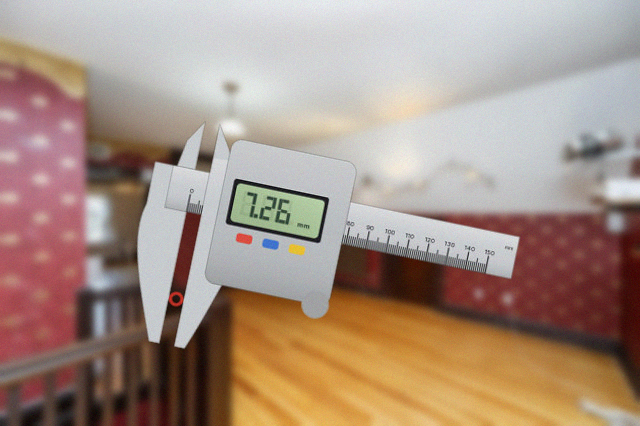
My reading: 7.26,mm
